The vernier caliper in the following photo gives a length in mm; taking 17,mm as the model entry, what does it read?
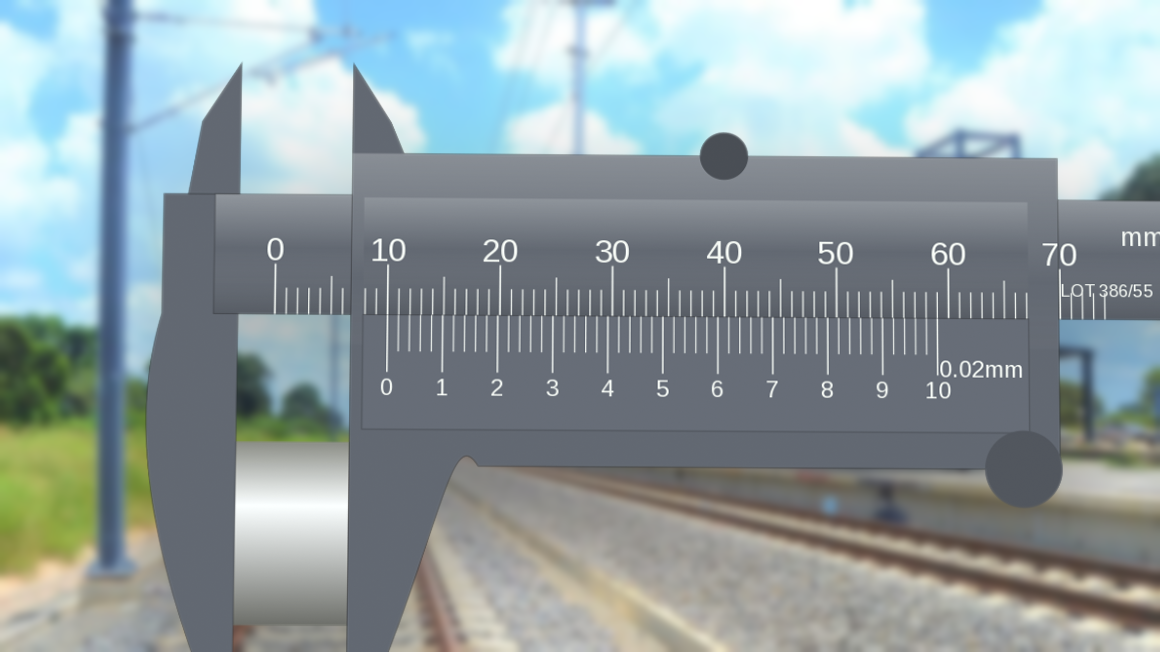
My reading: 10.0,mm
